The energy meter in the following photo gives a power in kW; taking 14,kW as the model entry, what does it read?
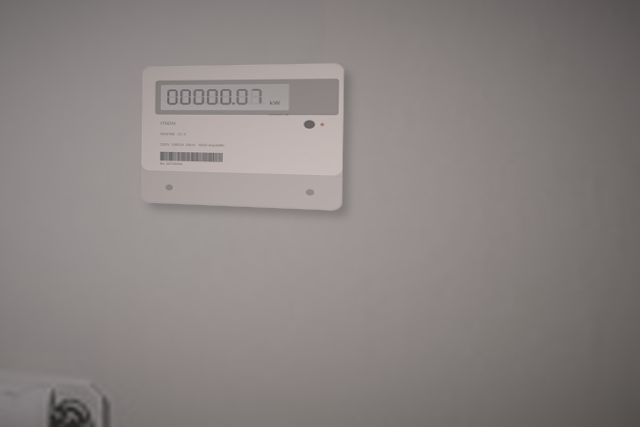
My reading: 0.07,kW
